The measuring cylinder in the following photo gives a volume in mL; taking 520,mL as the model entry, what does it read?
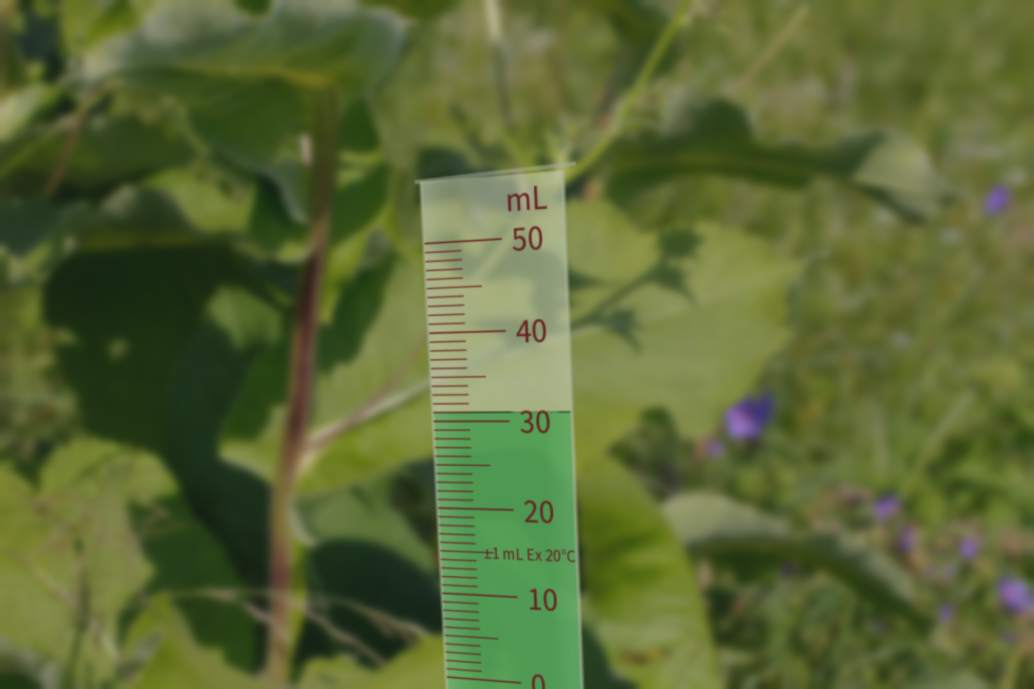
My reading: 31,mL
